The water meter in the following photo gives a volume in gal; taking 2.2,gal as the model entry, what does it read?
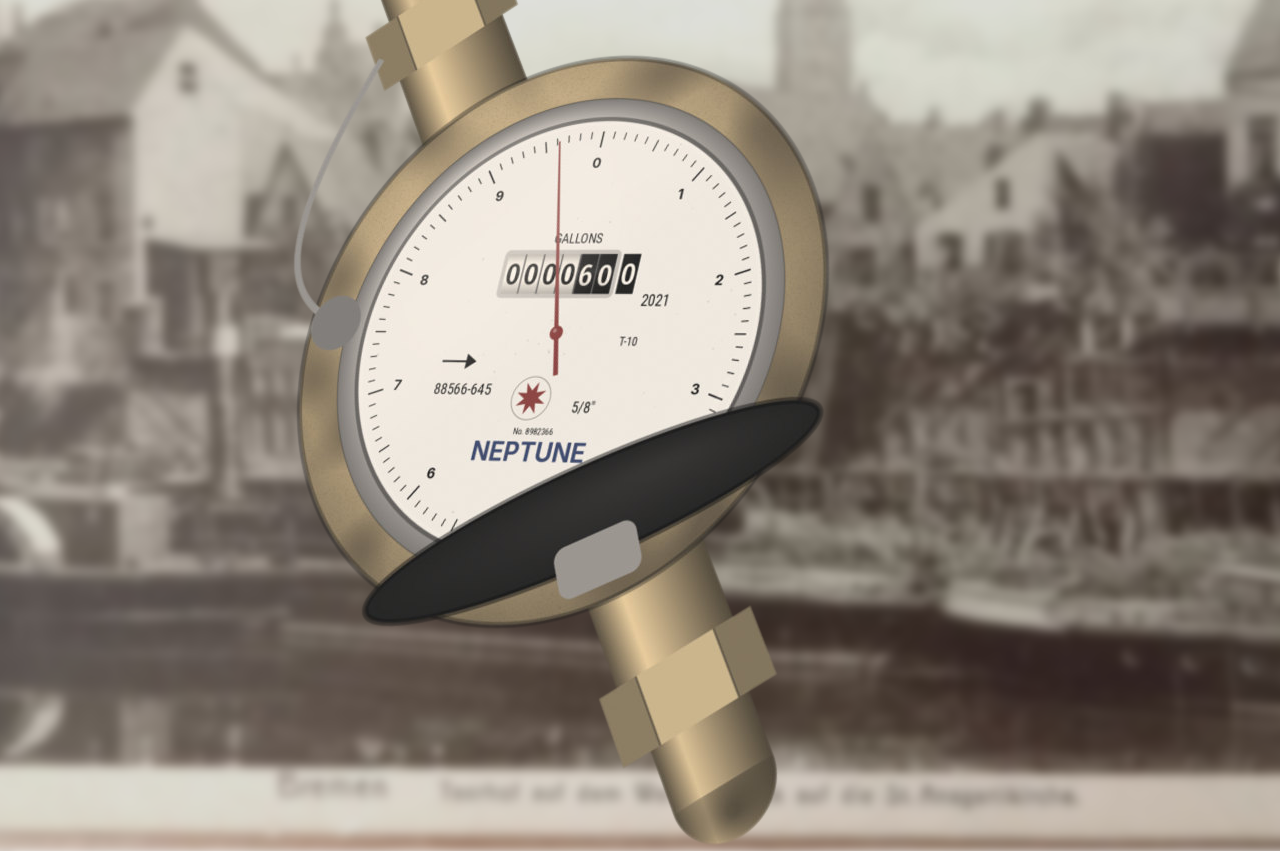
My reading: 599.6,gal
